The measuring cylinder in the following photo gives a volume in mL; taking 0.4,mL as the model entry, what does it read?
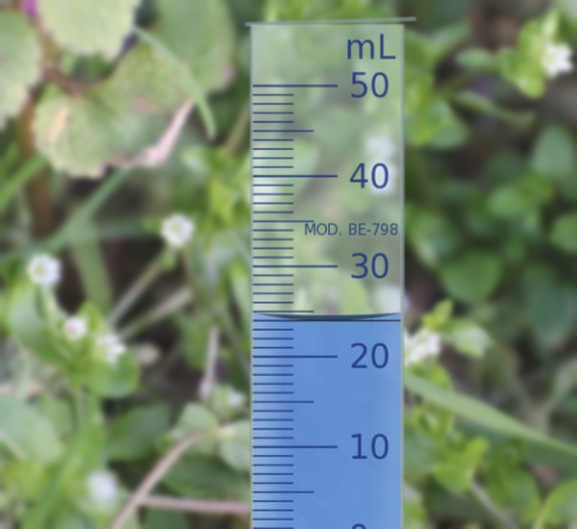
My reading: 24,mL
